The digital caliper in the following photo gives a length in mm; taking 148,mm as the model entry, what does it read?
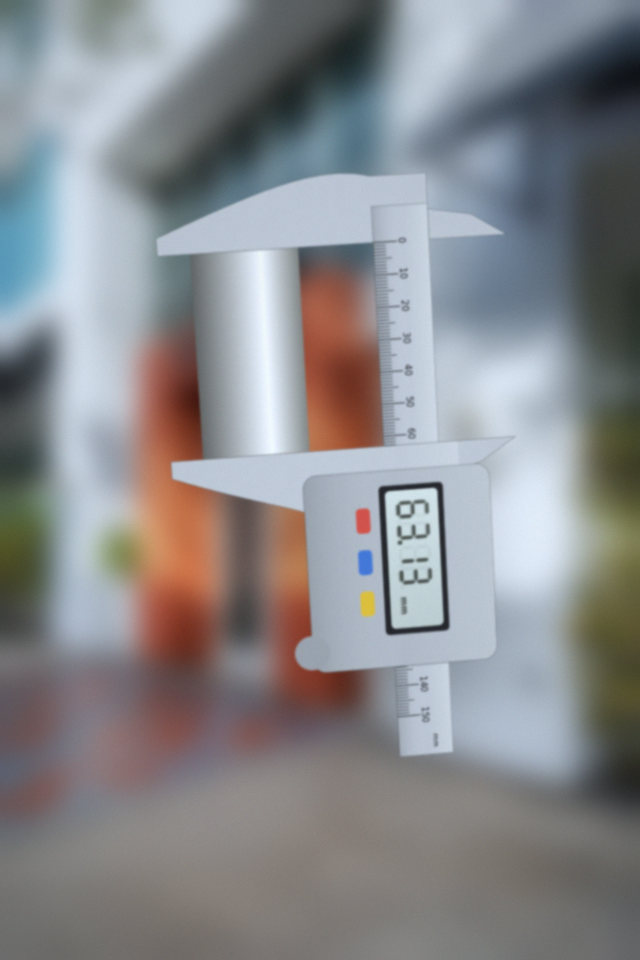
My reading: 63.13,mm
